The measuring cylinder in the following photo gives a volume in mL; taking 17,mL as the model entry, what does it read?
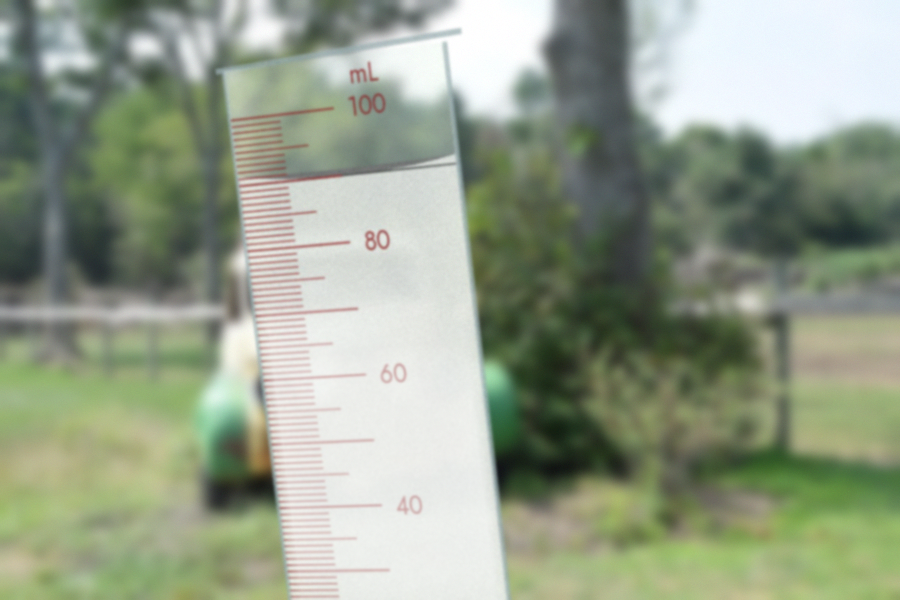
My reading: 90,mL
